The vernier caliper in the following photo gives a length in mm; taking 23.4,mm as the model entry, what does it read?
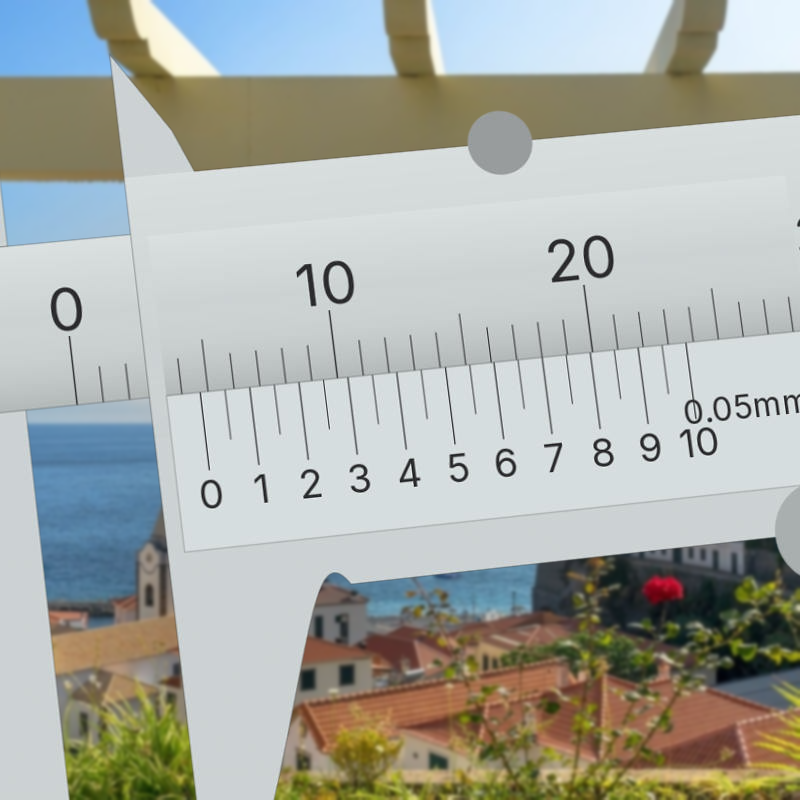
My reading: 4.70,mm
